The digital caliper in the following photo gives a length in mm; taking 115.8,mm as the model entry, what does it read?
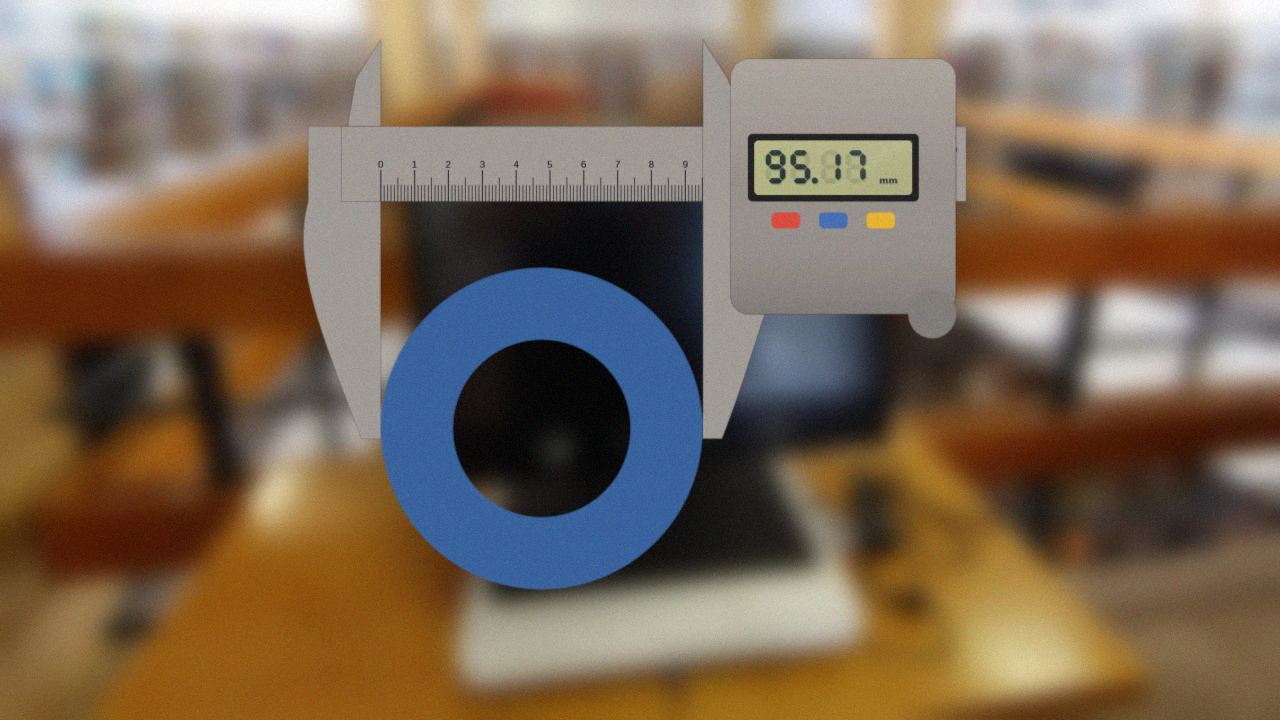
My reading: 95.17,mm
